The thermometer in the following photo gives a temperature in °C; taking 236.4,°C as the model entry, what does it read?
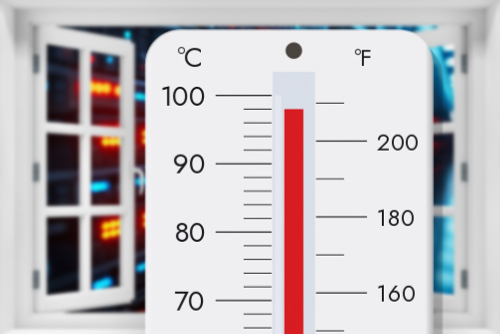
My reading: 98,°C
